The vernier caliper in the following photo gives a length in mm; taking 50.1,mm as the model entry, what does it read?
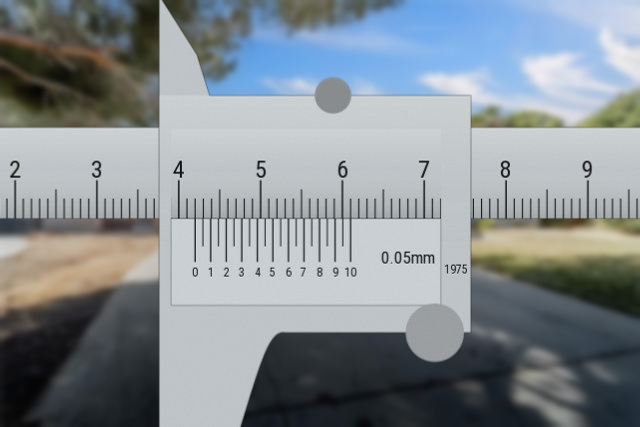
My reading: 42.0,mm
